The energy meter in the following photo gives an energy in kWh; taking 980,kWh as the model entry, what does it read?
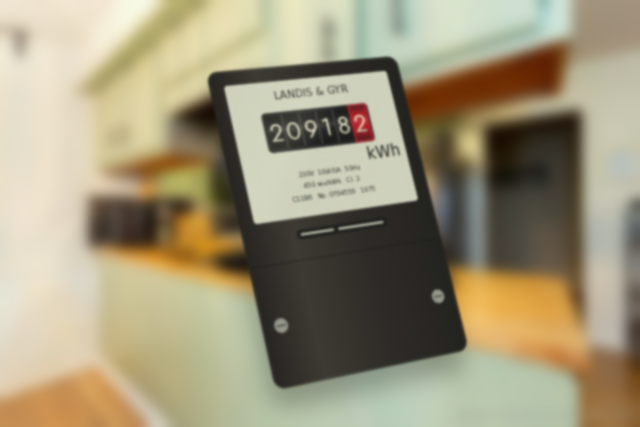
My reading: 20918.2,kWh
